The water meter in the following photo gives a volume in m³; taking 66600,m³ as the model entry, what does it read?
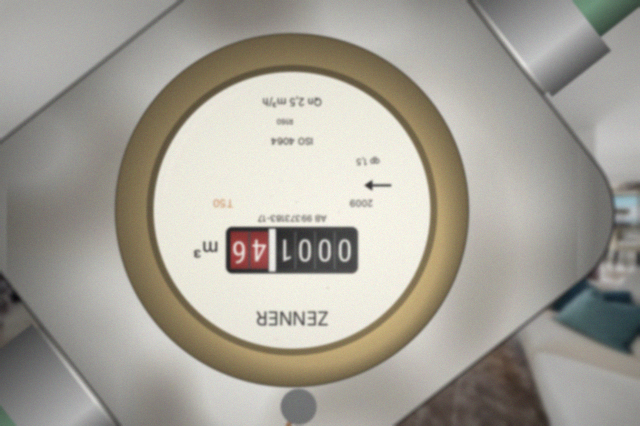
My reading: 1.46,m³
